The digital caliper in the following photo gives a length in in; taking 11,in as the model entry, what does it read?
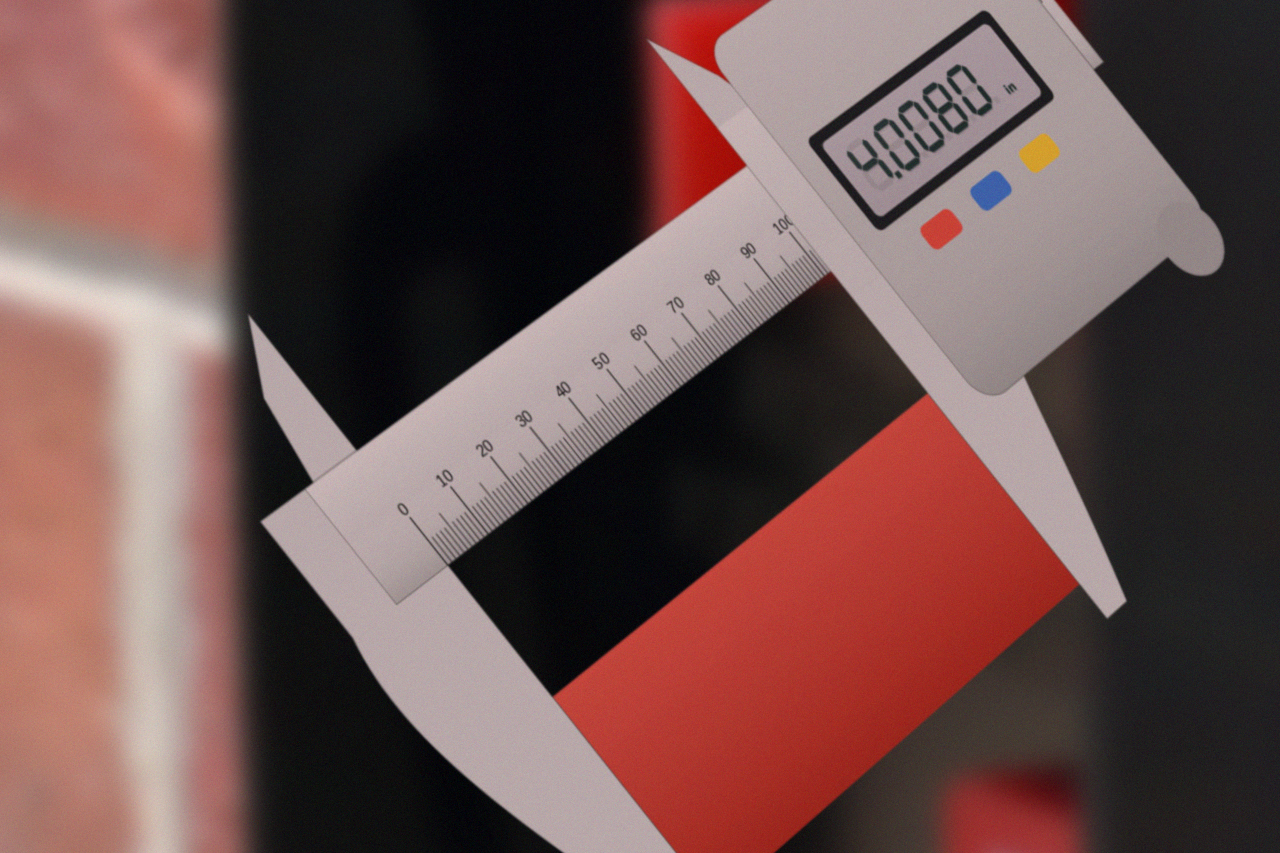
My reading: 4.0080,in
